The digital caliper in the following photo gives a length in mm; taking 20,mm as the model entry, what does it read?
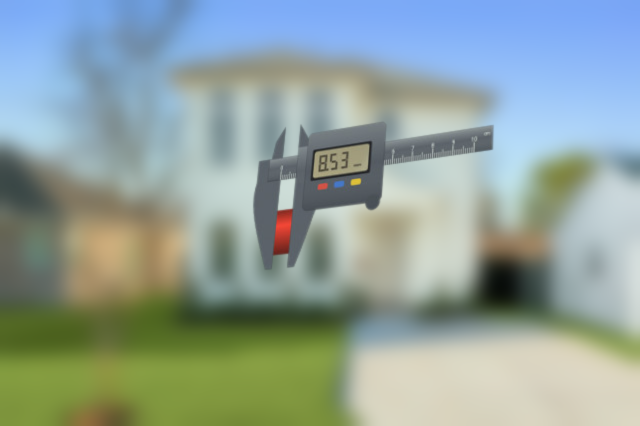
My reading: 8.53,mm
